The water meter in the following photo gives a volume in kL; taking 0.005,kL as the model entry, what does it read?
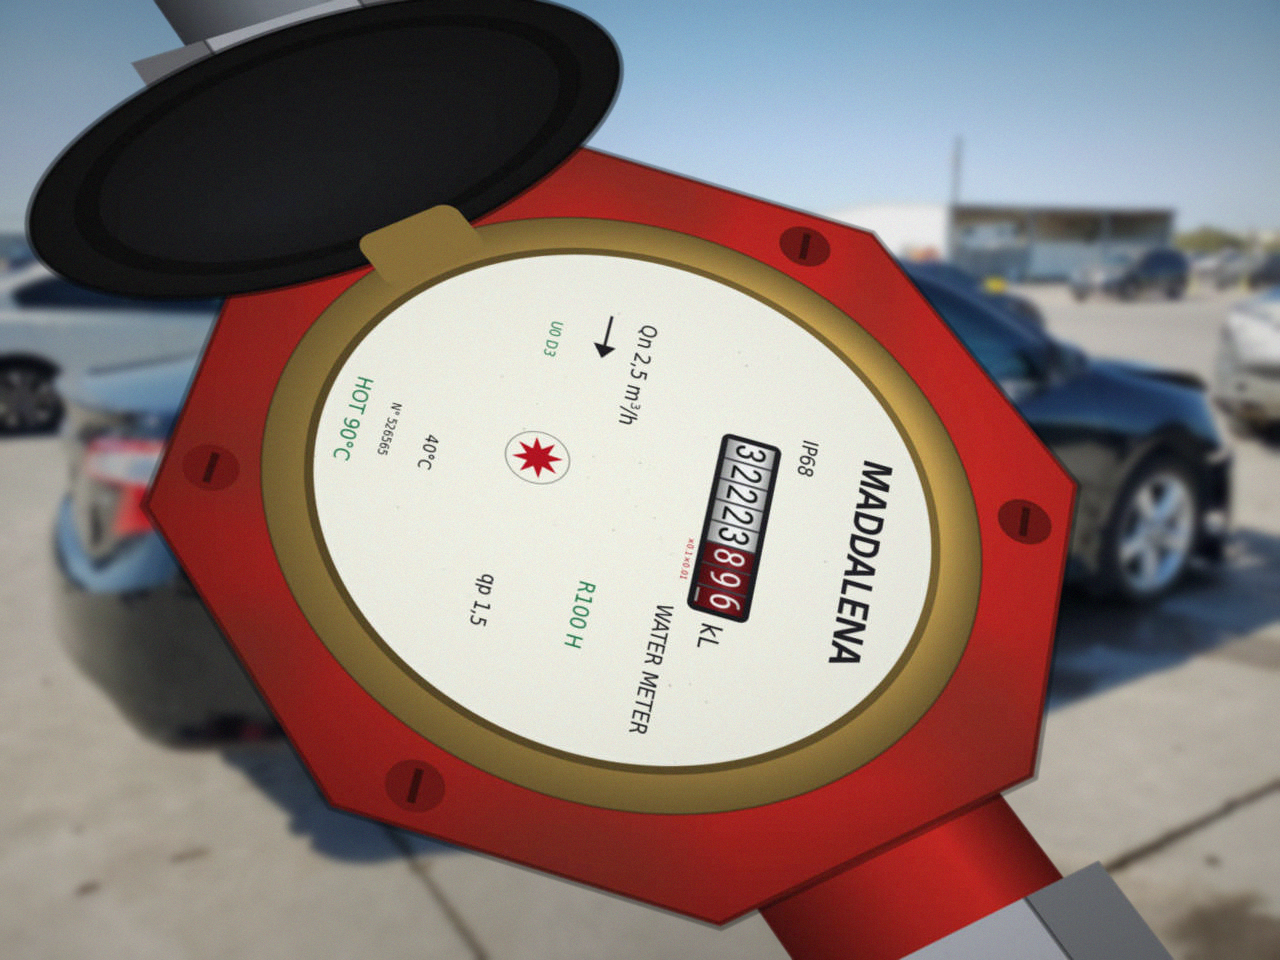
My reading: 32223.896,kL
